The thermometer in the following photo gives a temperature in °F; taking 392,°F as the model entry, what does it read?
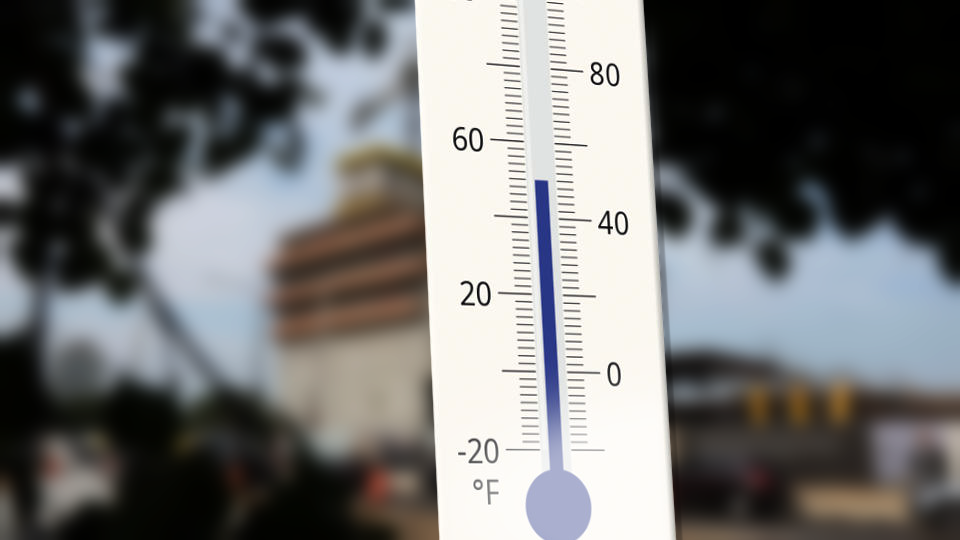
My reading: 50,°F
